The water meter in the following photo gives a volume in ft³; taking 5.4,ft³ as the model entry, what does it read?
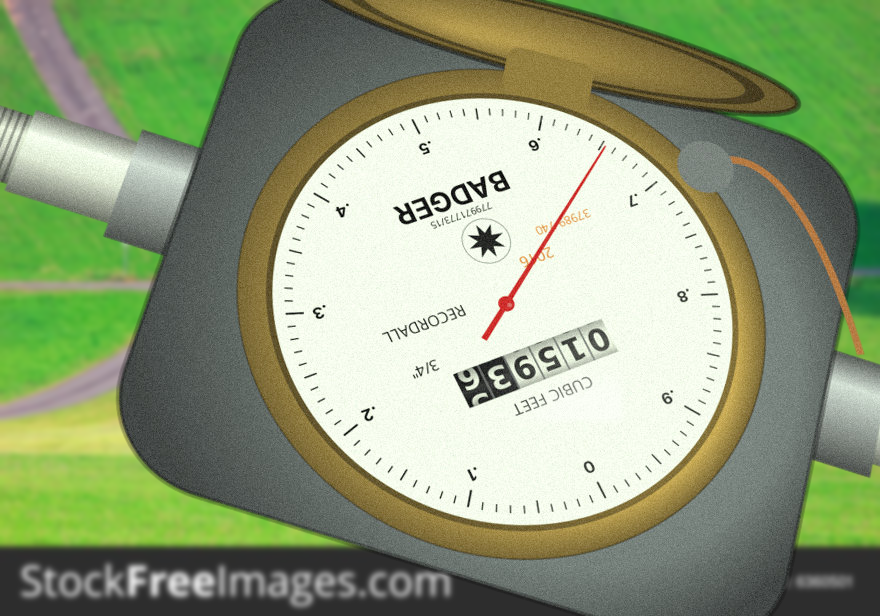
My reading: 15935.65,ft³
